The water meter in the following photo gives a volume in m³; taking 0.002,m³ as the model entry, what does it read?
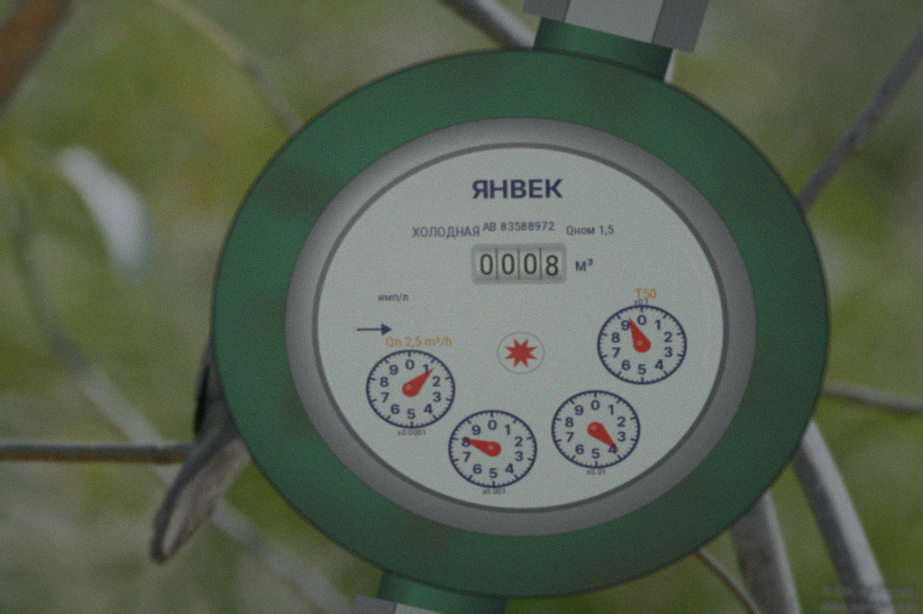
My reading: 7.9381,m³
